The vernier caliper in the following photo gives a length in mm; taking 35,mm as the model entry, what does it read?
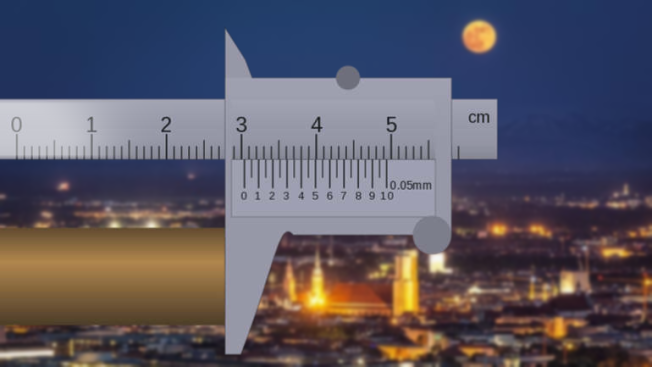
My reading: 30.4,mm
